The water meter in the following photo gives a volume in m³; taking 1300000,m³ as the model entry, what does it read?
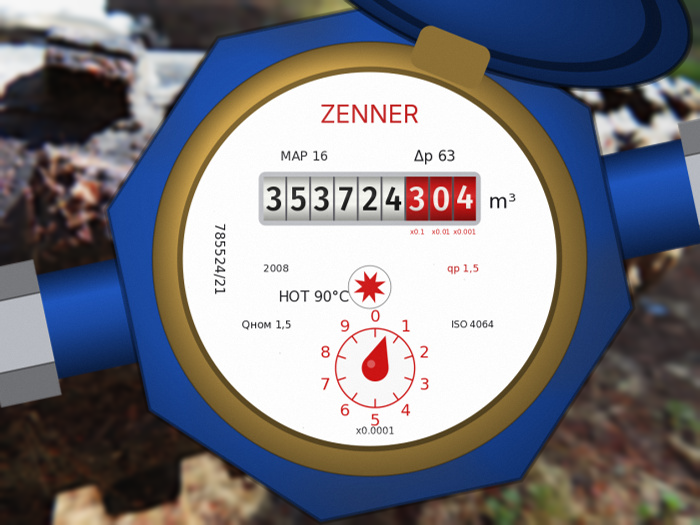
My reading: 353724.3040,m³
